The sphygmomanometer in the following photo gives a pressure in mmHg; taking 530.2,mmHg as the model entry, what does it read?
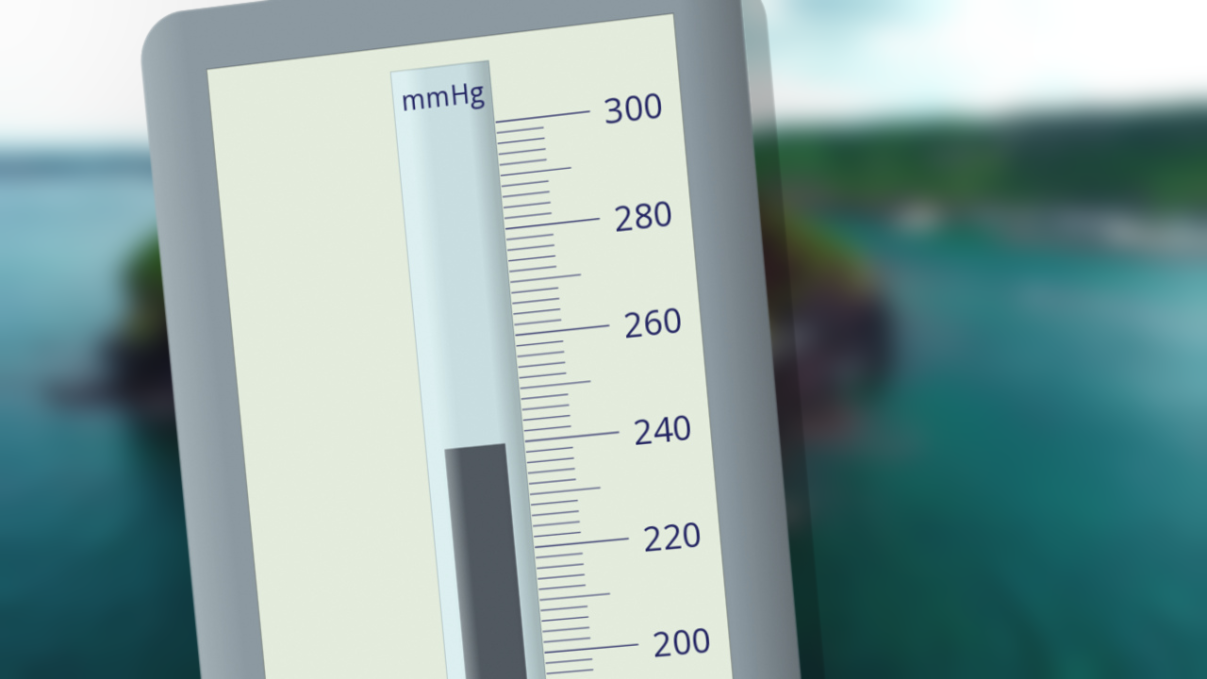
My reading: 240,mmHg
